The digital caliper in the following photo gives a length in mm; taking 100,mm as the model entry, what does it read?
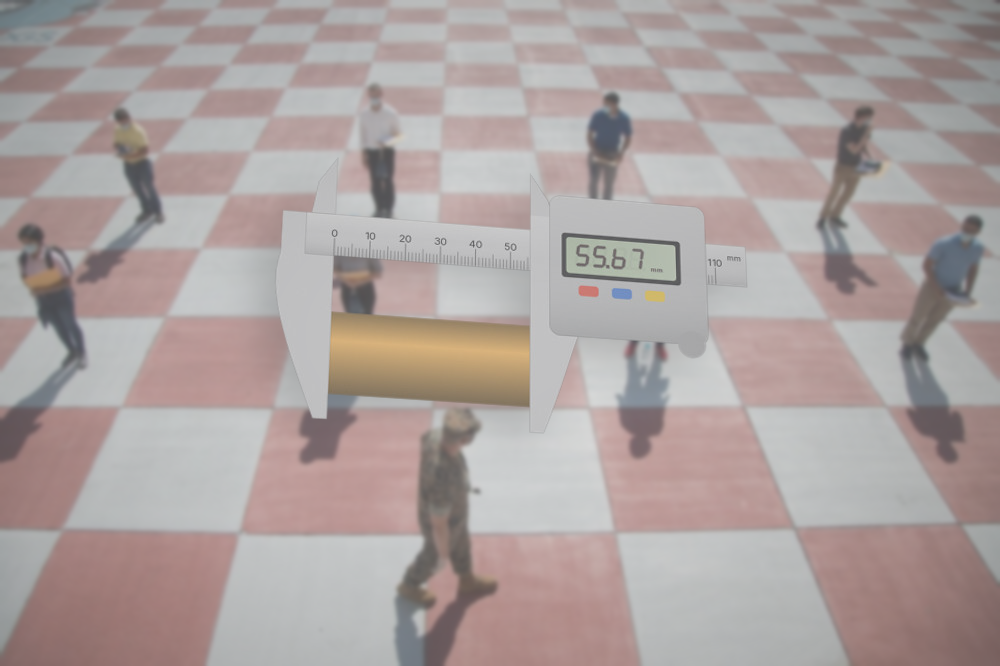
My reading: 55.67,mm
